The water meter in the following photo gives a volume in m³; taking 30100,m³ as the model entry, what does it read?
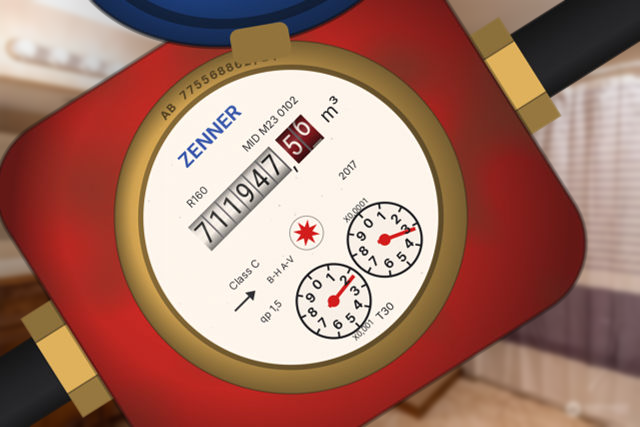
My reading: 711947.5623,m³
